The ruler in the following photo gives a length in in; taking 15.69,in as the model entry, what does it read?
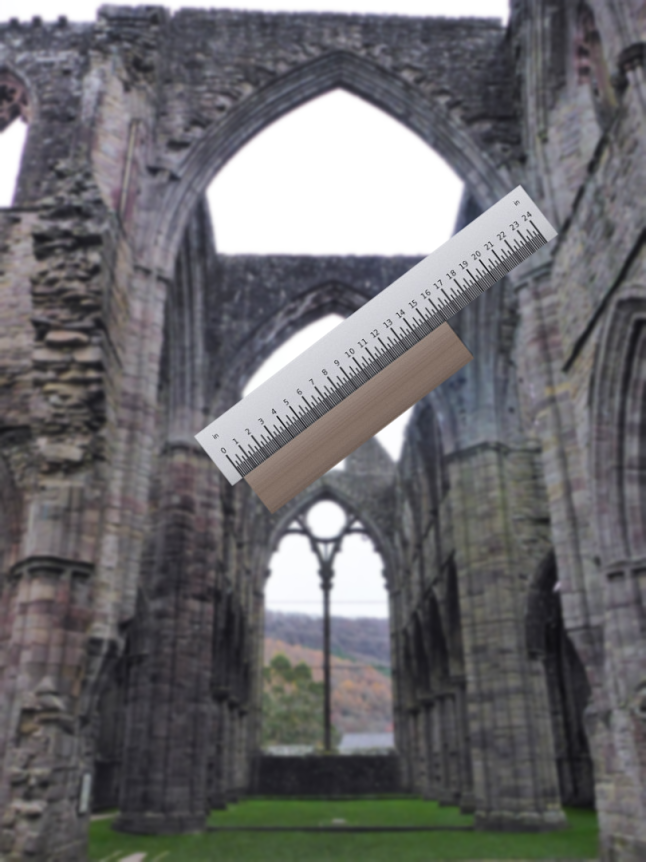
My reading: 16,in
